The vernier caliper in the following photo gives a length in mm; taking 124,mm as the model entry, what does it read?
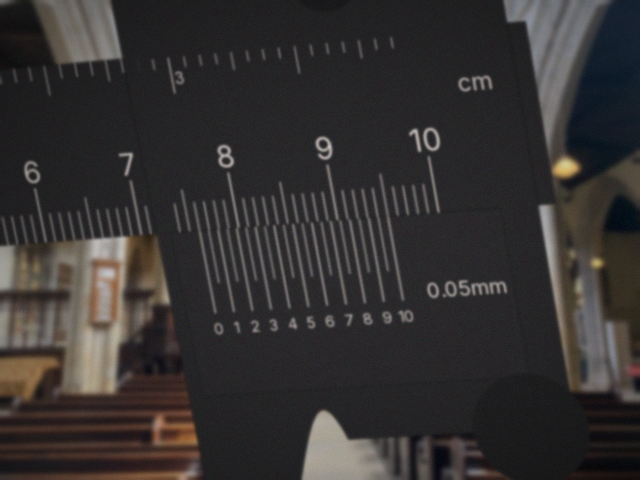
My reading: 76.0,mm
